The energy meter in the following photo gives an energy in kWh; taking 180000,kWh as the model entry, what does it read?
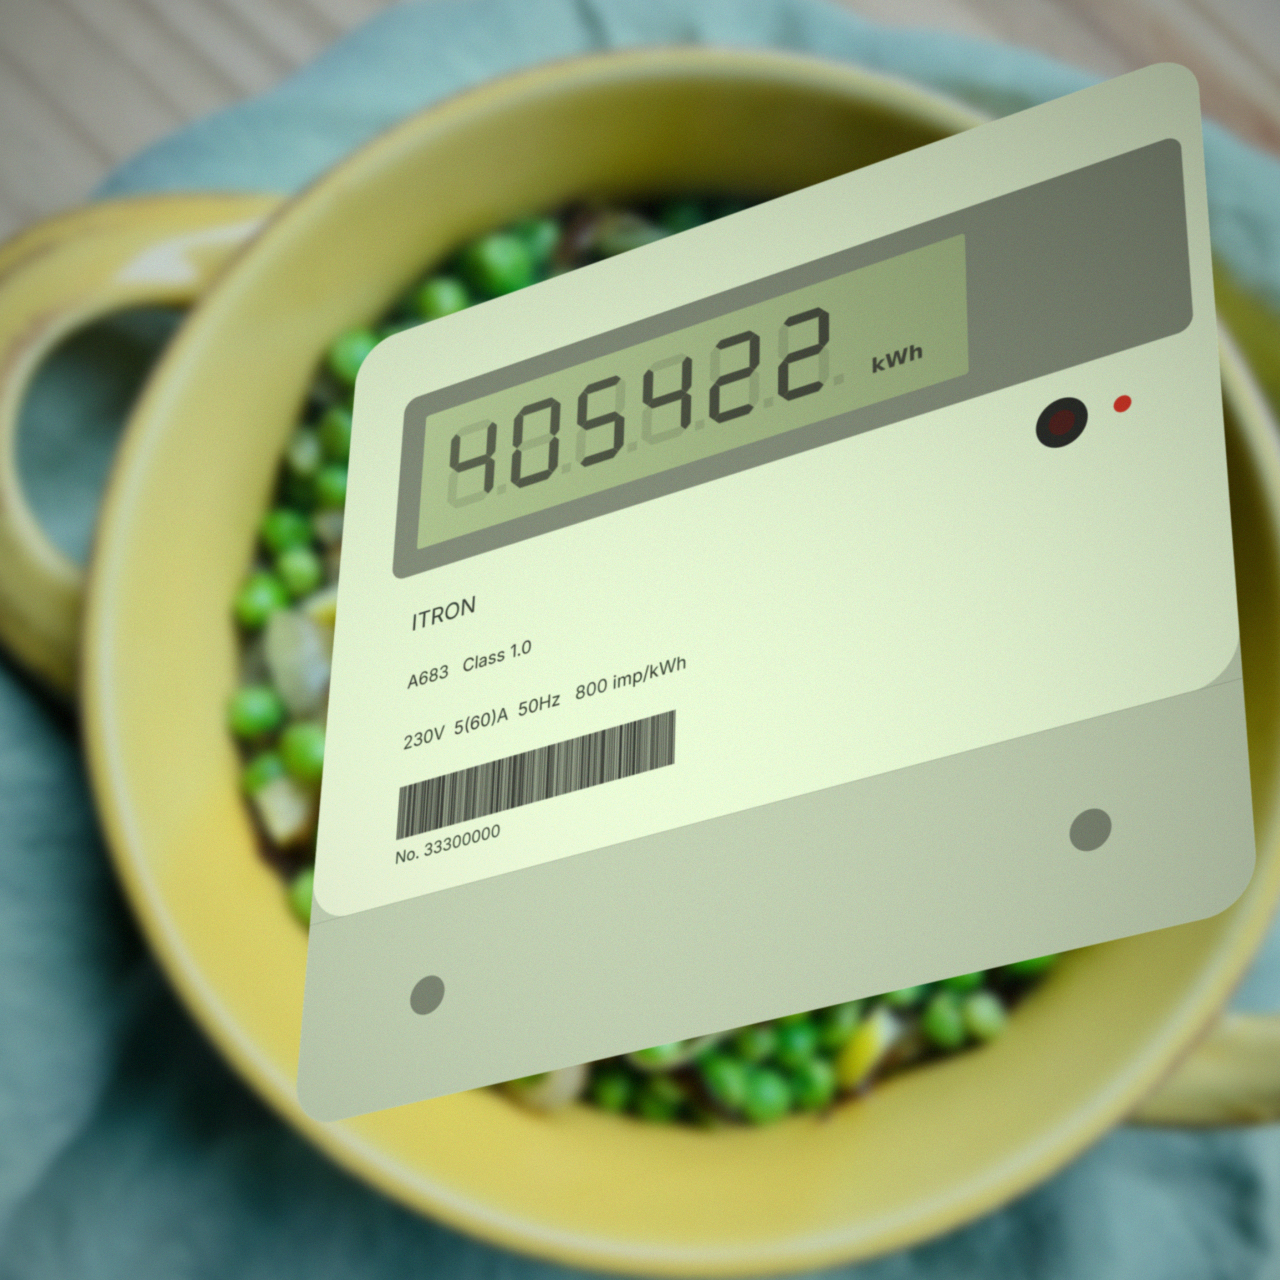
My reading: 405422,kWh
